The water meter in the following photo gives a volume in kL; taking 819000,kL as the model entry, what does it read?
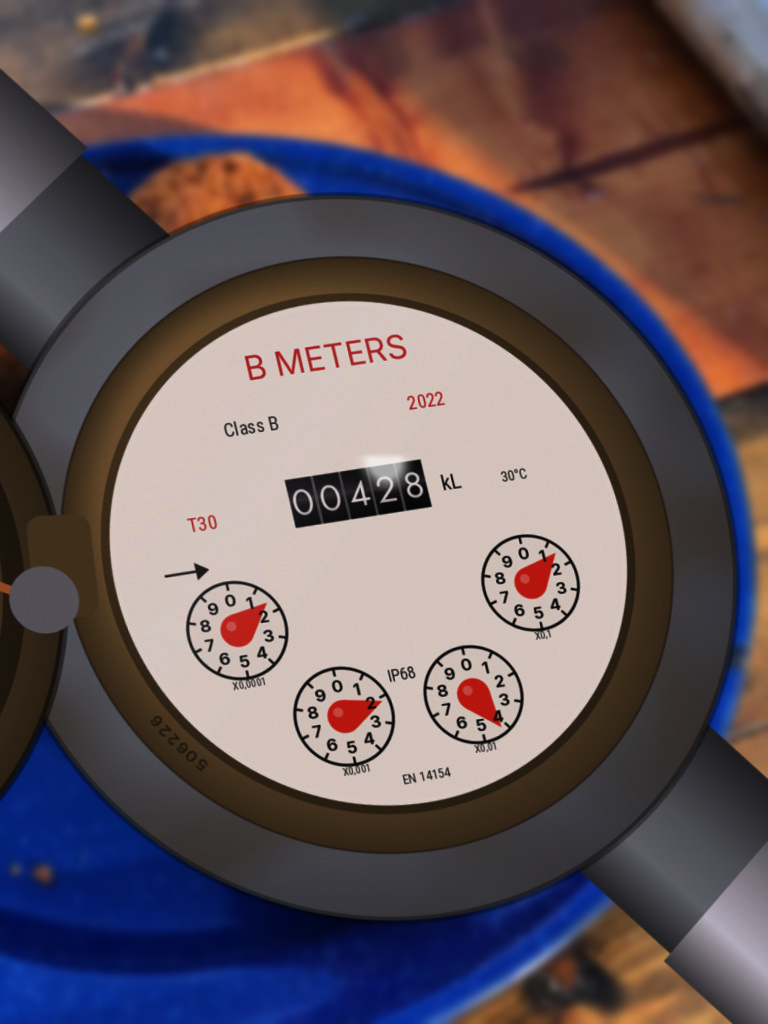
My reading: 428.1421,kL
